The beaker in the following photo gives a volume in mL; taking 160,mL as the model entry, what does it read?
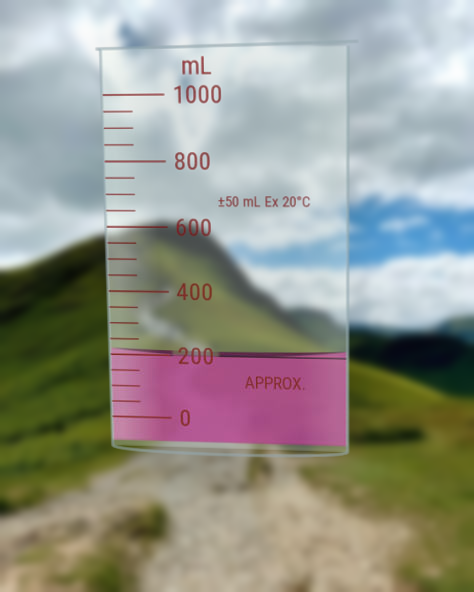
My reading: 200,mL
